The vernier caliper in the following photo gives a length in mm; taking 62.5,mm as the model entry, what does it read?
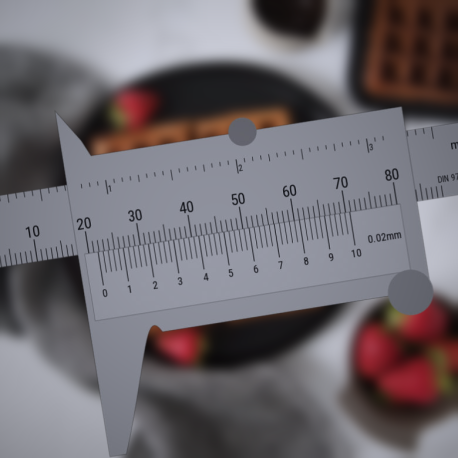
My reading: 21.8,mm
